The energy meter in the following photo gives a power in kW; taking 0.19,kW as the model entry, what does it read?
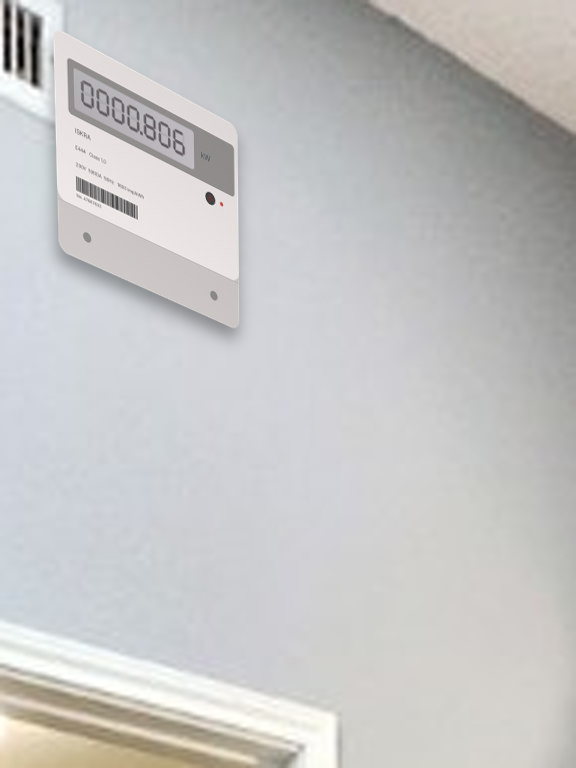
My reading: 0.806,kW
